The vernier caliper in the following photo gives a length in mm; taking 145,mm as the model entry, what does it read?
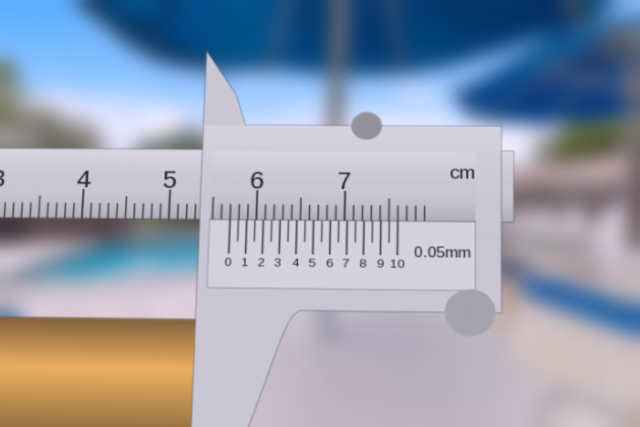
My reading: 57.0,mm
